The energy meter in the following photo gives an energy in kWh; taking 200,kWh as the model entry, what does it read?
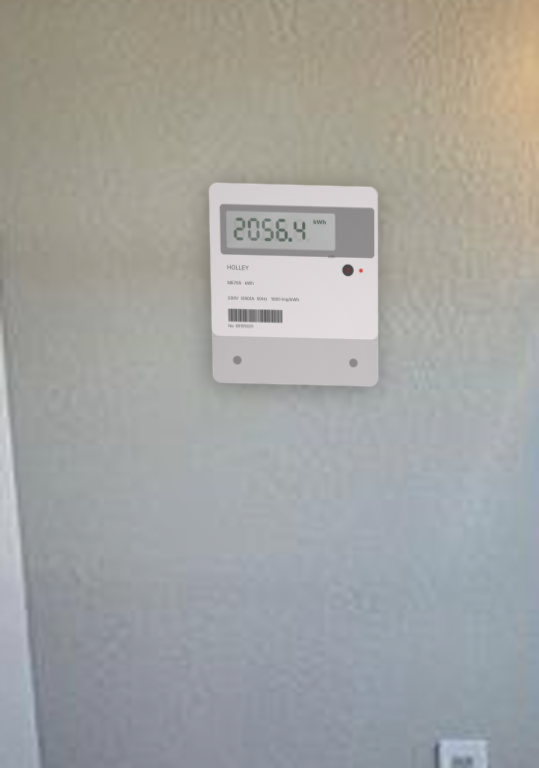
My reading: 2056.4,kWh
